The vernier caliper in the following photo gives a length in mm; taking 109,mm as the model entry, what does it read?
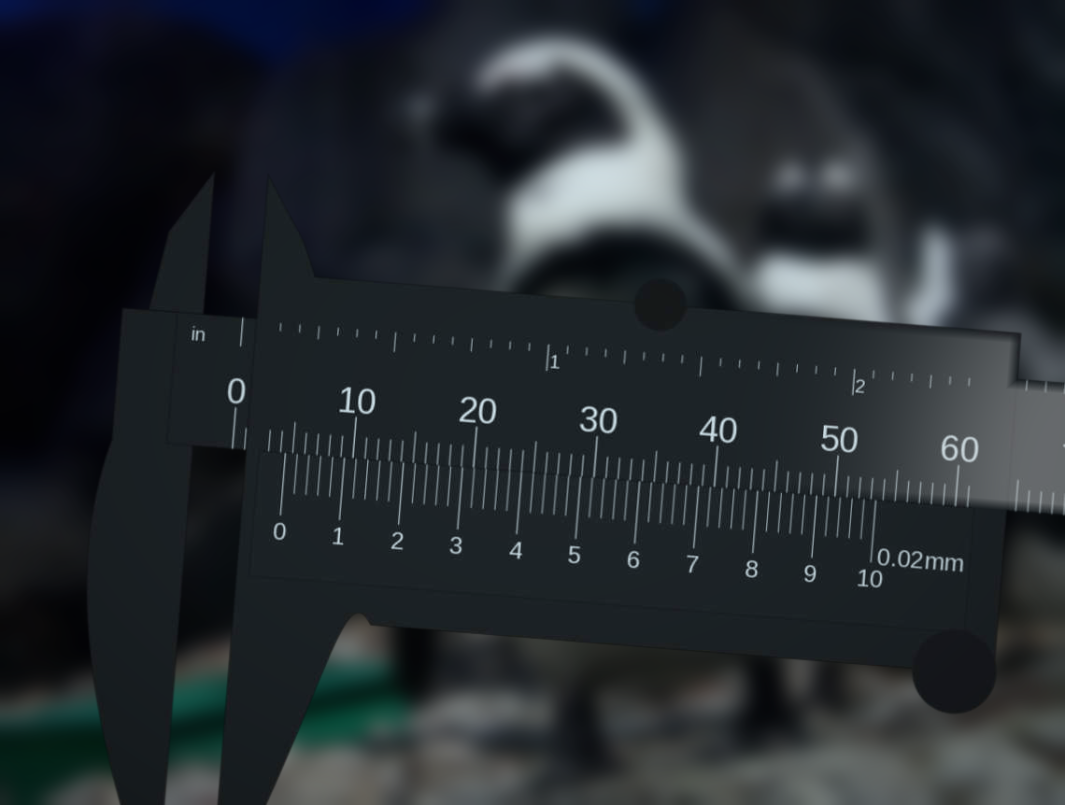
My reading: 4.4,mm
